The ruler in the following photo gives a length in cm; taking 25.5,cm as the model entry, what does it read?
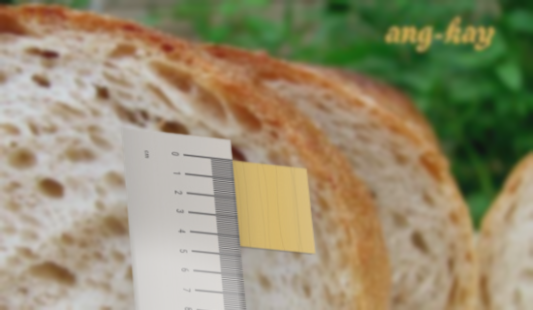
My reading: 4.5,cm
